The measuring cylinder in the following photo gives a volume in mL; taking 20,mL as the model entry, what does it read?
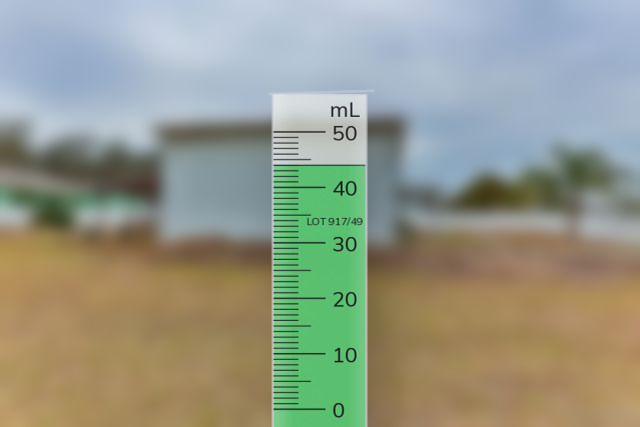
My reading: 44,mL
